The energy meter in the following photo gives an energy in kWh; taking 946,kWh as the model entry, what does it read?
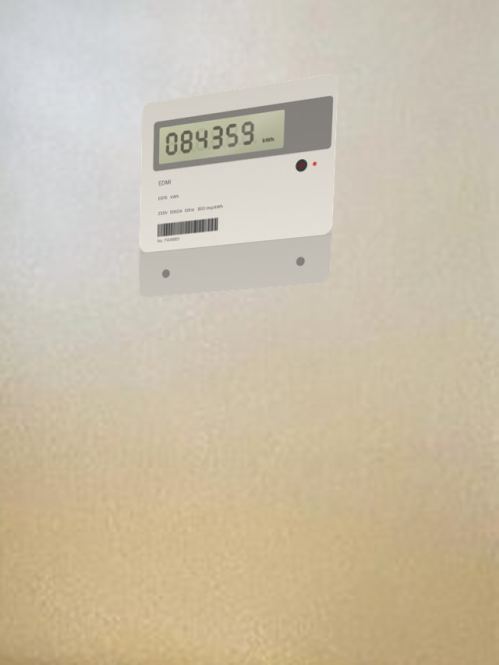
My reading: 84359,kWh
